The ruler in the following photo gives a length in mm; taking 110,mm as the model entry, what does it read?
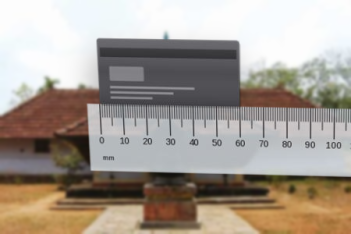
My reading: 60,mm
